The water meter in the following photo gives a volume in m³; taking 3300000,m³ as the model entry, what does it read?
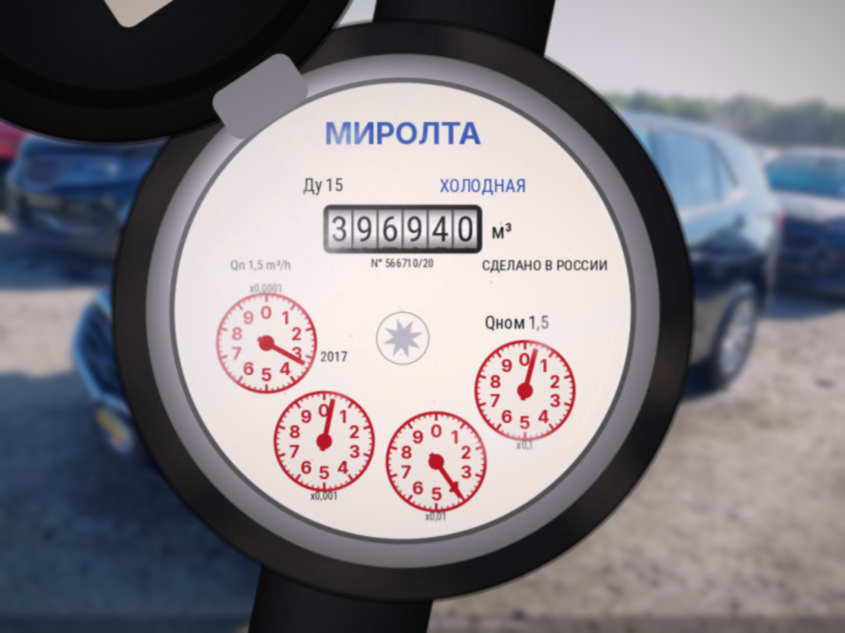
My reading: 396940.0403,m³
